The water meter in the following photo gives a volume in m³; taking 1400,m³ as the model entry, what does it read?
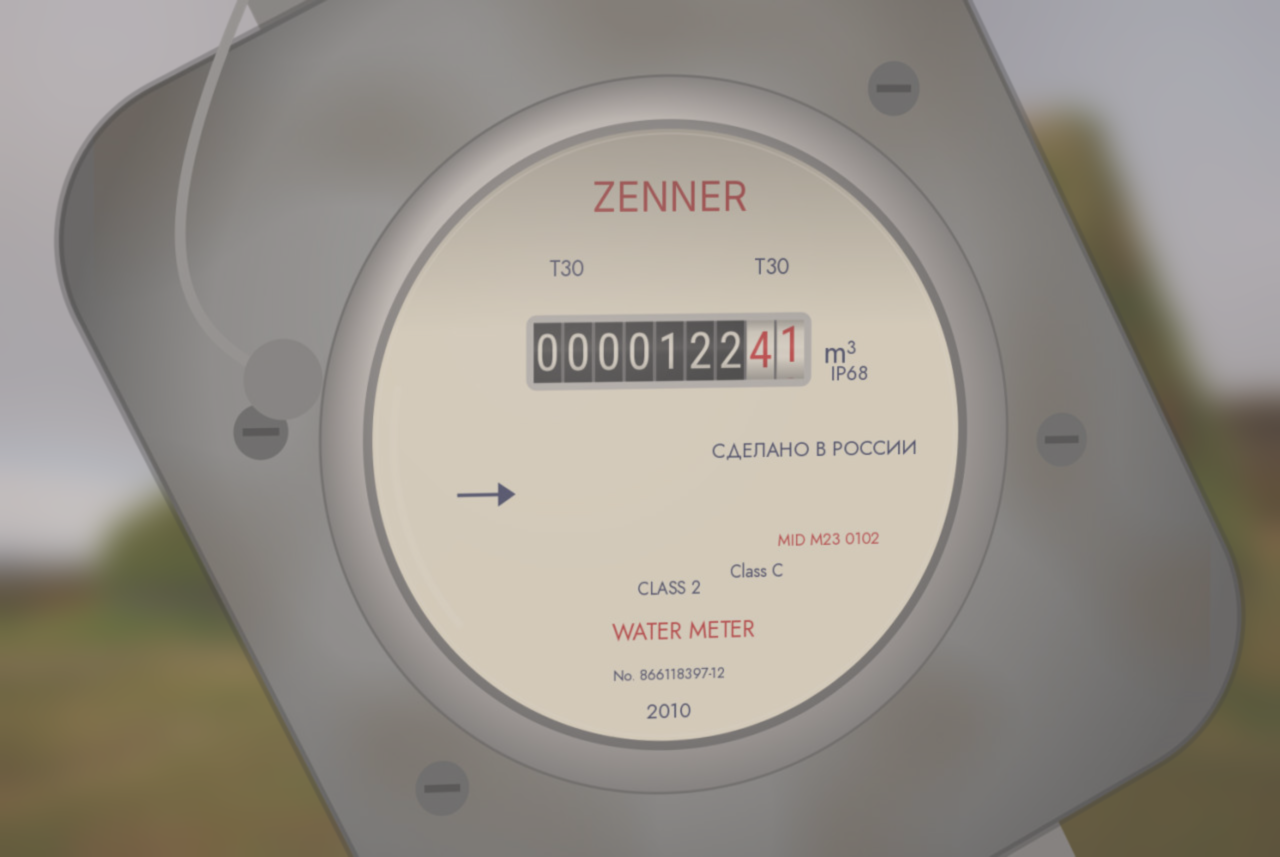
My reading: 122.41,m³
